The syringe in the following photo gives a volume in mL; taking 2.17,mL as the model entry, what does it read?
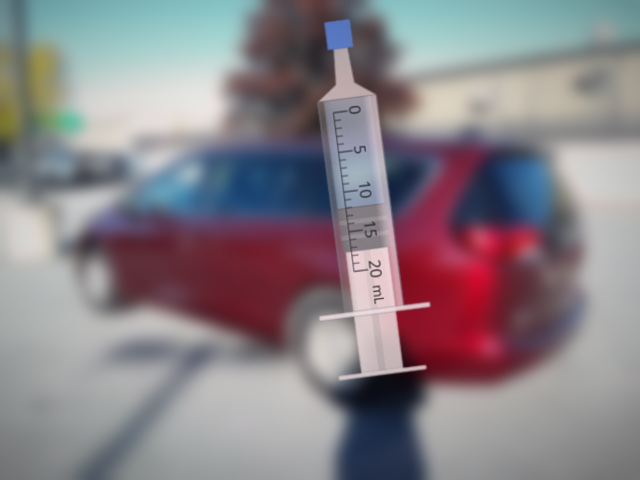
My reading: 12,mL
